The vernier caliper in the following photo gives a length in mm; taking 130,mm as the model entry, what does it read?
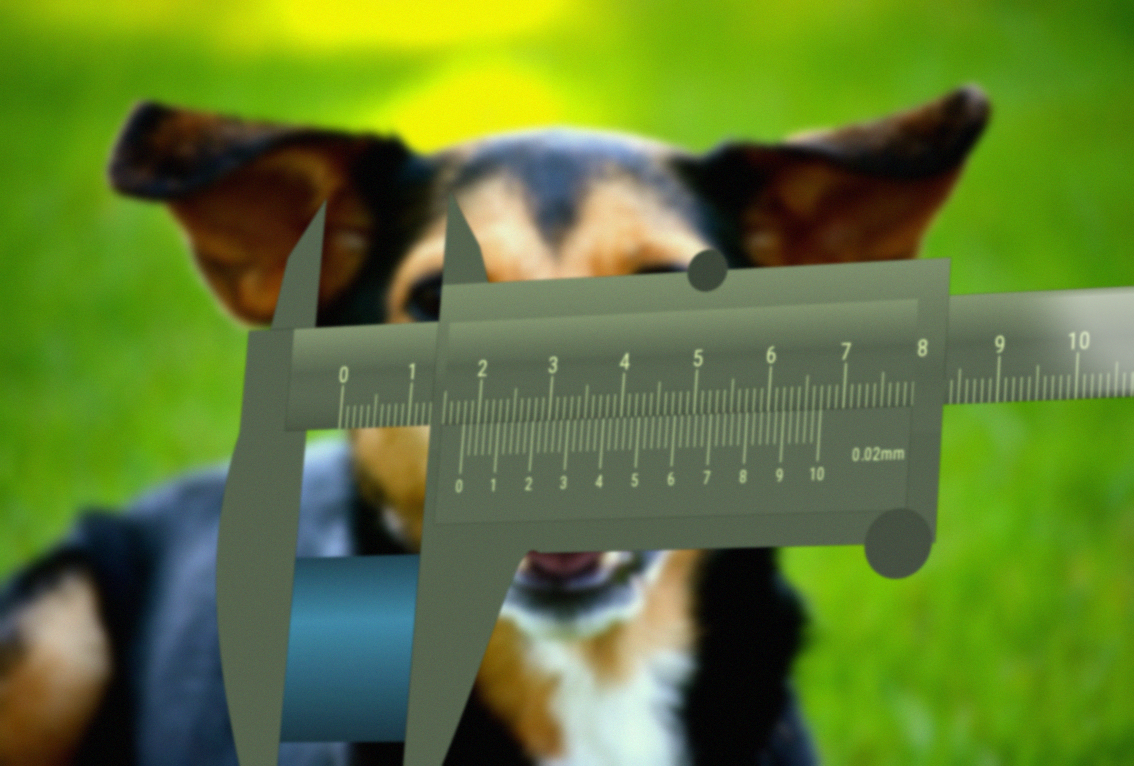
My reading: 18.0,mm
